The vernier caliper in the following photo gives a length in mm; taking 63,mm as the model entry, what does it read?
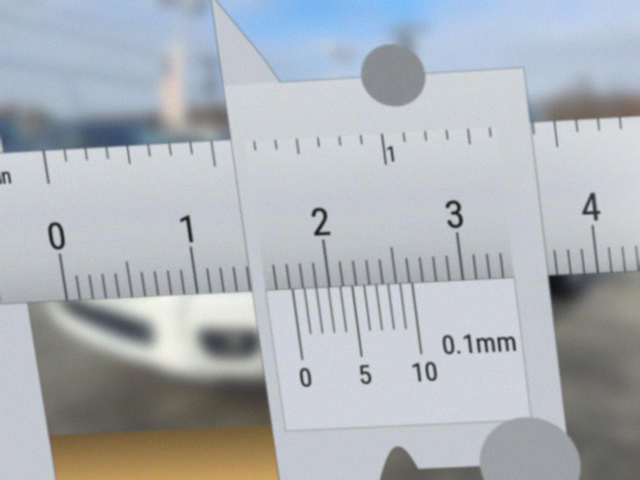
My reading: 17.2,mm
